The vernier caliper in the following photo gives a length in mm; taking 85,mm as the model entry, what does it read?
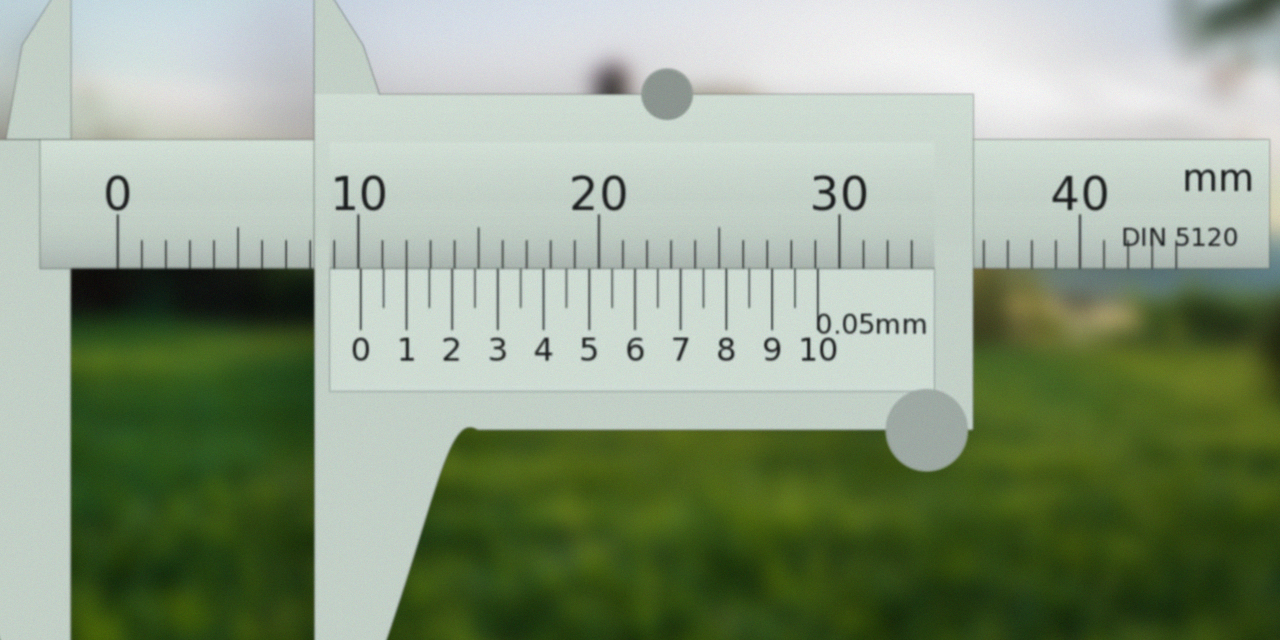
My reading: 10.1,mm
